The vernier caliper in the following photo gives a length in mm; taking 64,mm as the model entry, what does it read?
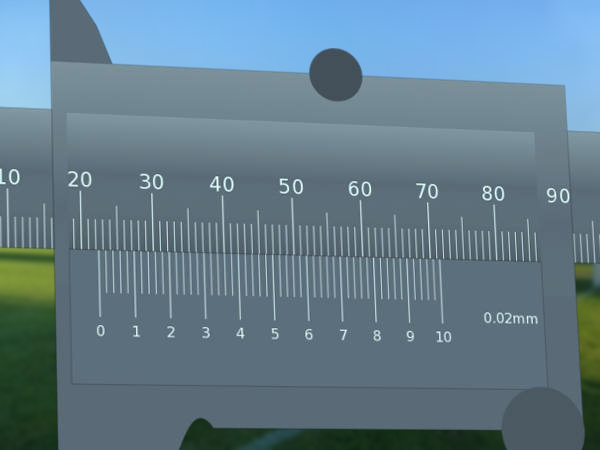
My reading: 22.4,mm
